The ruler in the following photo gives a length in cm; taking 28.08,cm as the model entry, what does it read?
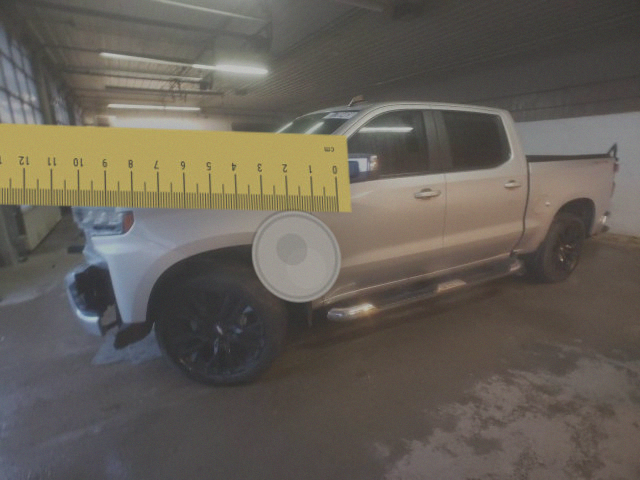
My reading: 3.5,cm
